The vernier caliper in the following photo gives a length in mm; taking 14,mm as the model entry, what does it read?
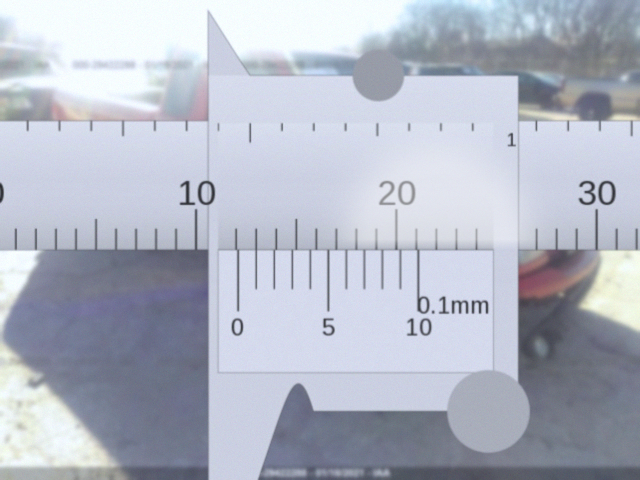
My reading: 12.1,mm
